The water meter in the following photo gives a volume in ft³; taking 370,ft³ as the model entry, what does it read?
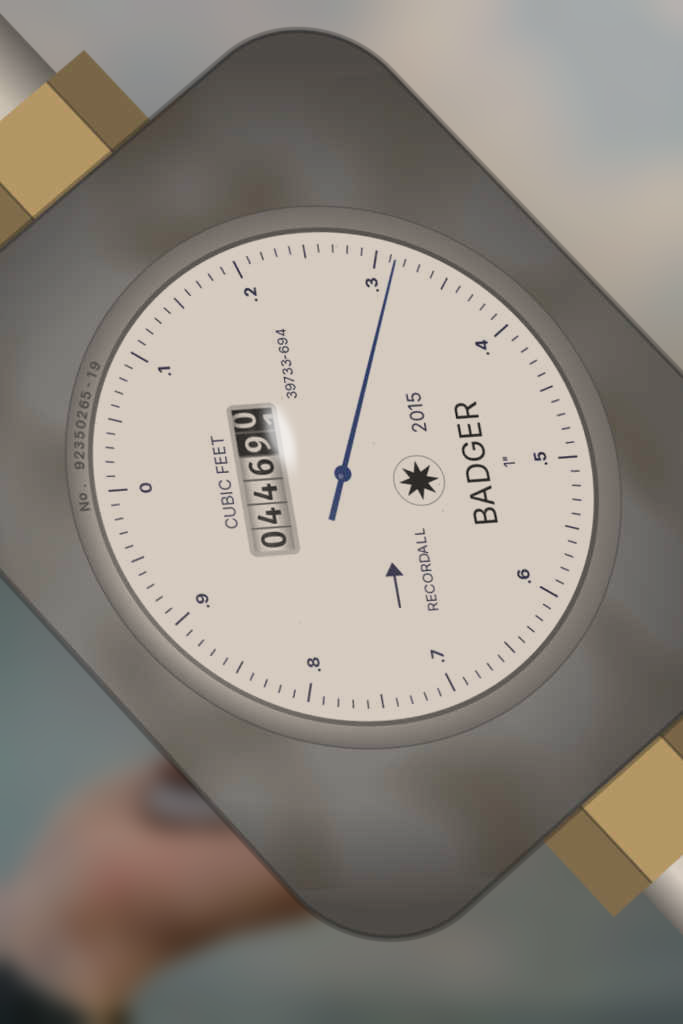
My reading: 44690.31,ft³
